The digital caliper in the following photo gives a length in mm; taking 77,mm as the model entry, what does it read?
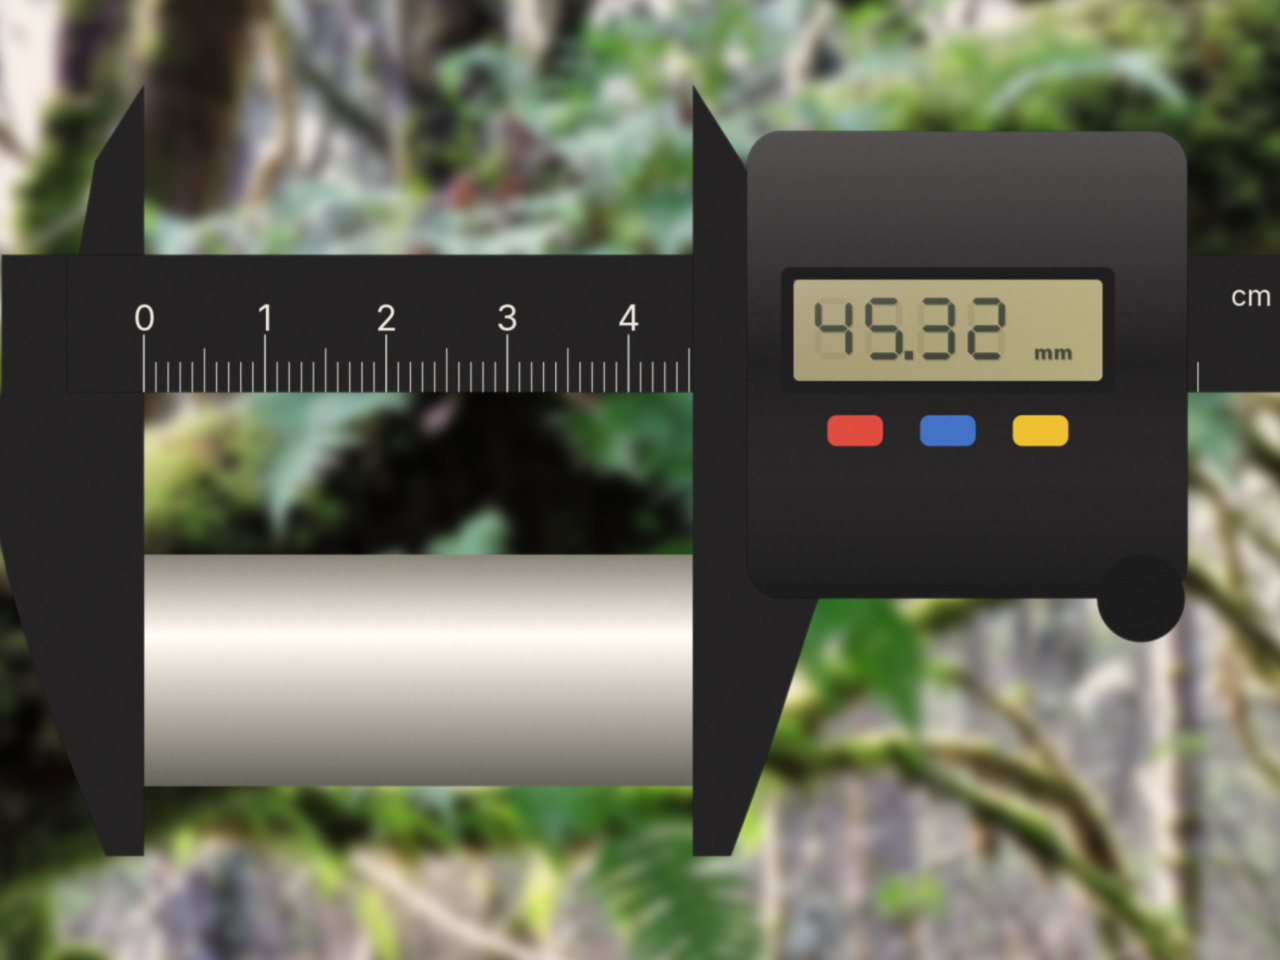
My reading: 45.32,mm
